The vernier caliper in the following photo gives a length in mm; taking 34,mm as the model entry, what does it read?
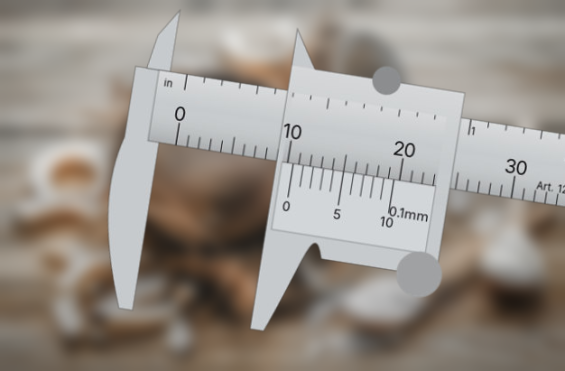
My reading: 10.5,mm
